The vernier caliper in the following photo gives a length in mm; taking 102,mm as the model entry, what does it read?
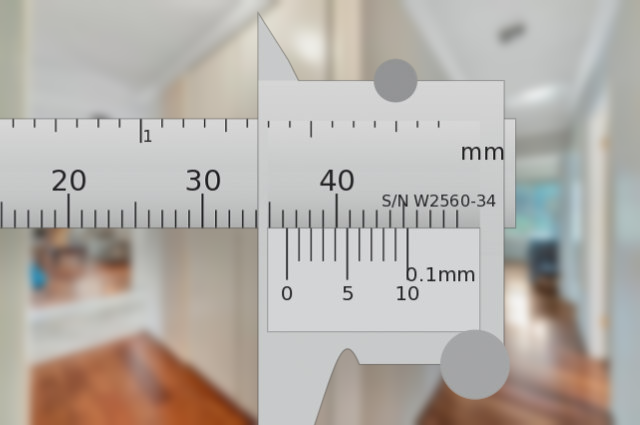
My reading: 36.3,mm
